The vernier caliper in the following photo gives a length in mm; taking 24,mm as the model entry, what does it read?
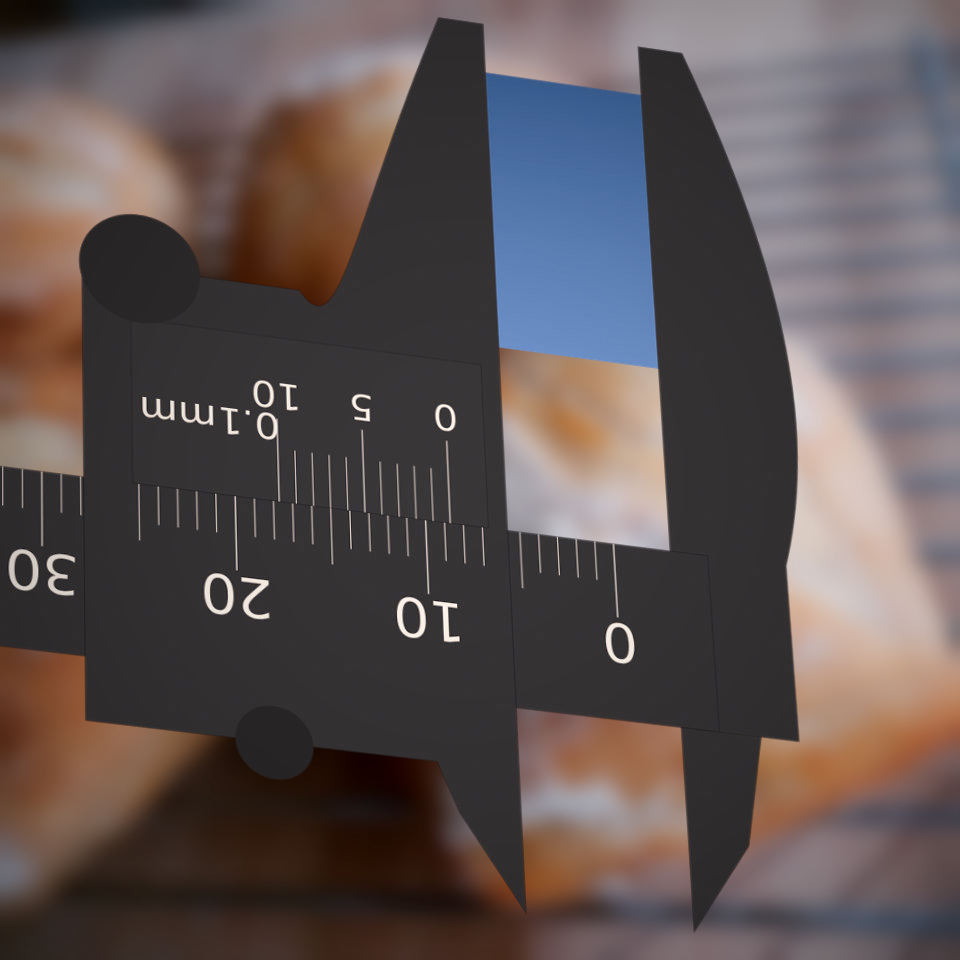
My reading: 8.7,mm
